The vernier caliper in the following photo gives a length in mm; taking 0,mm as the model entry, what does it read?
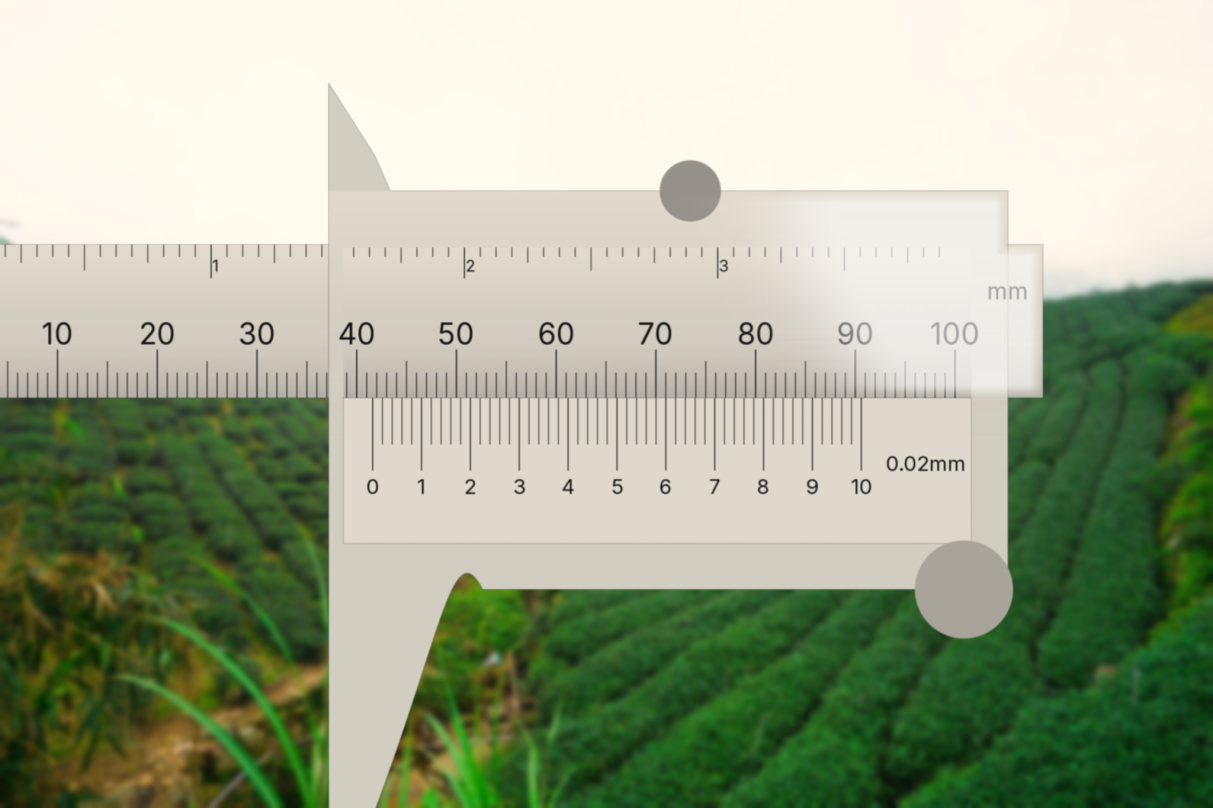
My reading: 41.6,mm
